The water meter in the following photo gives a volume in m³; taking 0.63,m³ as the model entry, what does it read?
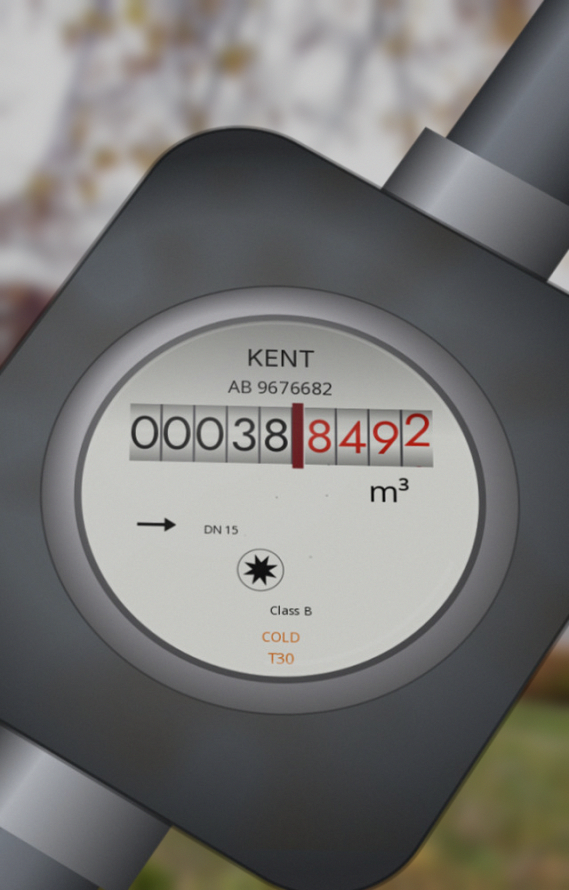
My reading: 38.8492,m³
